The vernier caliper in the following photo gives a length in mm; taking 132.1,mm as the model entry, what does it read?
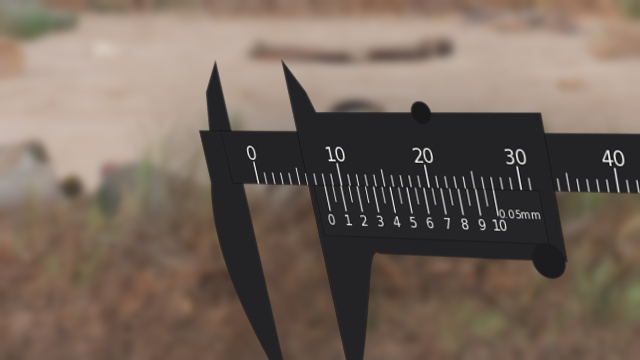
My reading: 8.0,mm
